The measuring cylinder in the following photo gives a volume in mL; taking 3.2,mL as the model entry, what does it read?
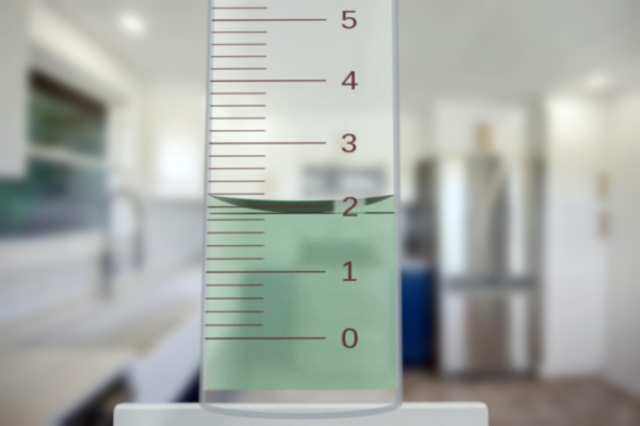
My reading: 1.9,mL
